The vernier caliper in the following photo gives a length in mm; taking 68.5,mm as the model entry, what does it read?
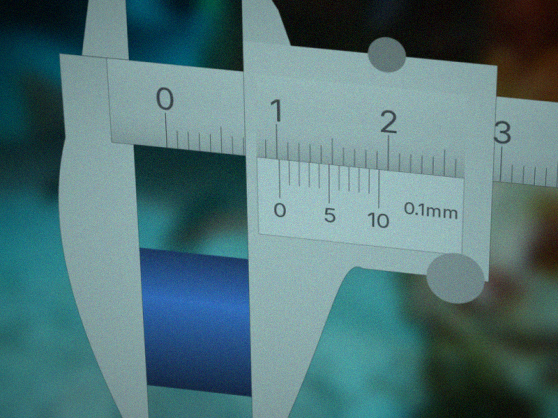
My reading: 10.2,mm
